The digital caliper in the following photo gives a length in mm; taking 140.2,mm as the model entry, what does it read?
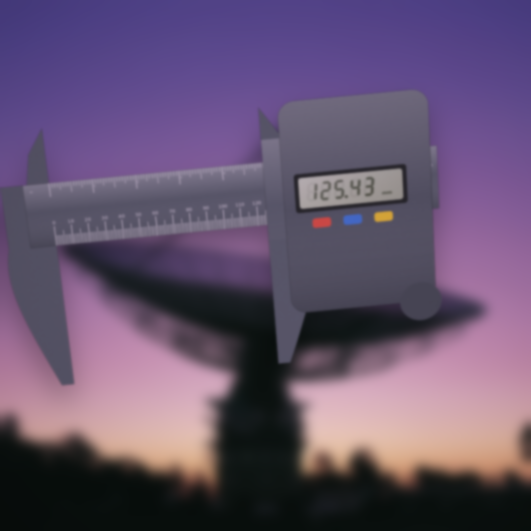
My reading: 125.43,mm
